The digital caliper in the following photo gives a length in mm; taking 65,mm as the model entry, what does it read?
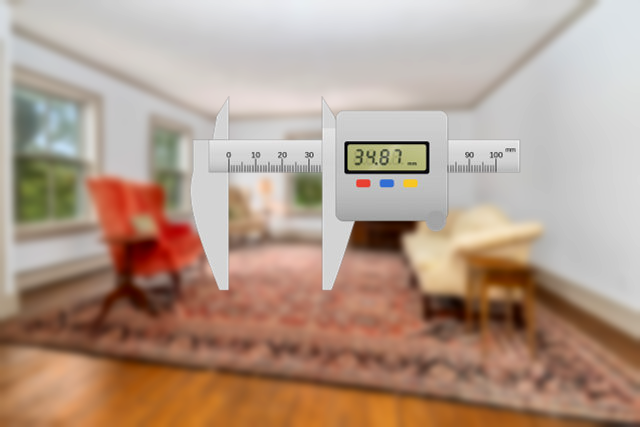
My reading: 34.87,mm
